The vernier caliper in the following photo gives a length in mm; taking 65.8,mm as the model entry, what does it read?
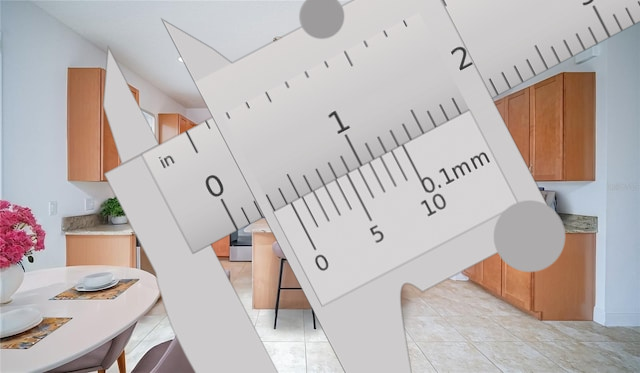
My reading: 4.3,mm
